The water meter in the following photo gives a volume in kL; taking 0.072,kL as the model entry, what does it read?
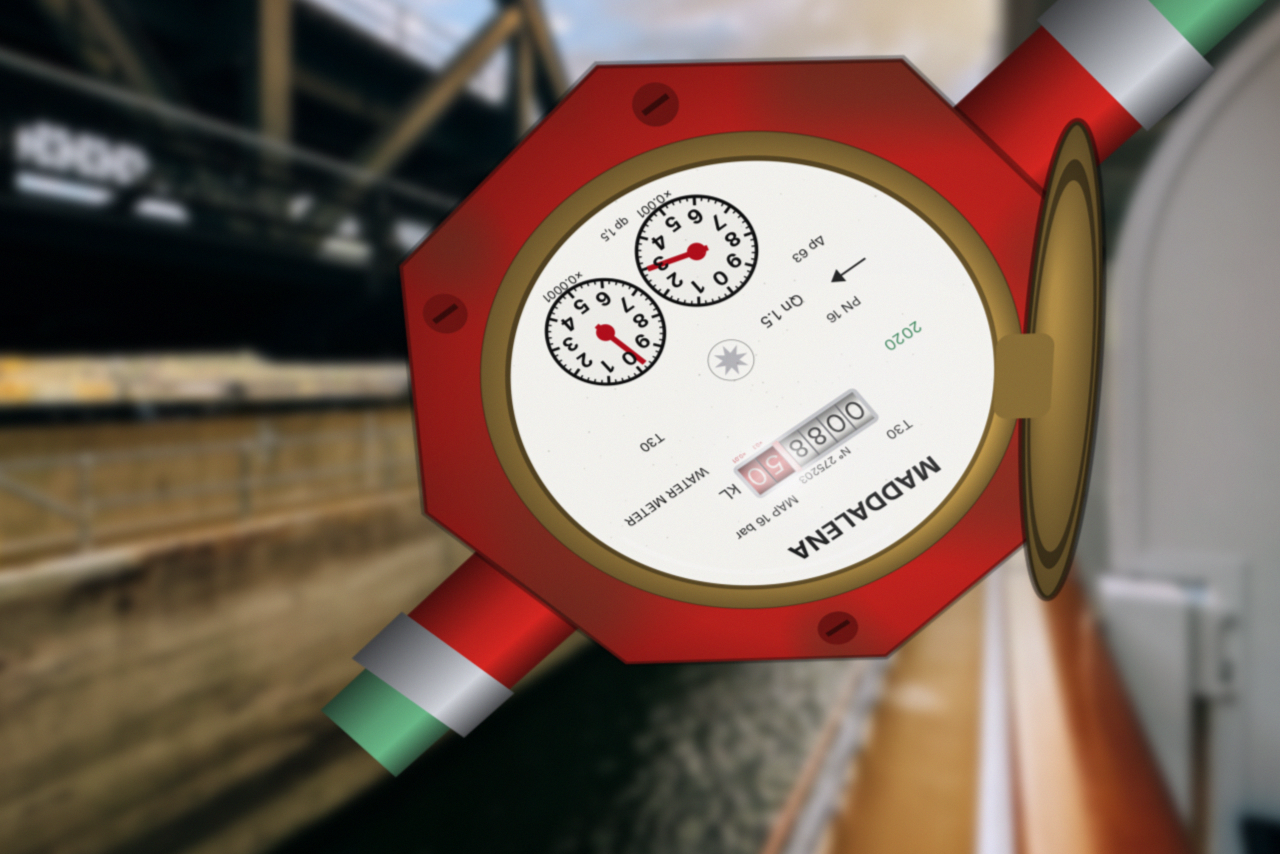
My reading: 88.5029,kL
